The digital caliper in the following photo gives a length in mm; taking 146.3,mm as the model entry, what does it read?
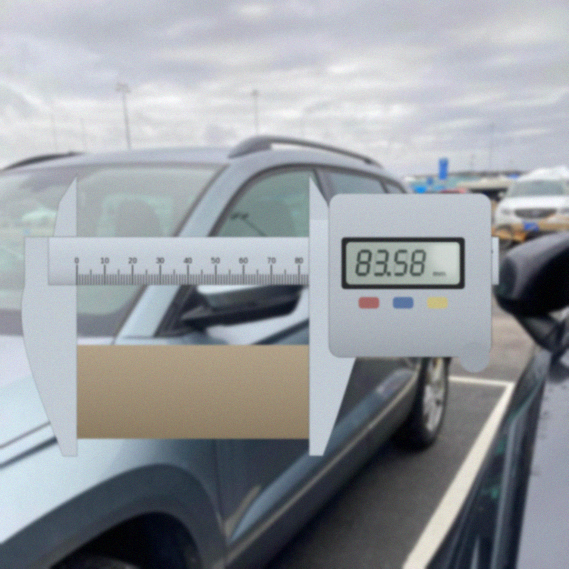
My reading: 83.58,mm
